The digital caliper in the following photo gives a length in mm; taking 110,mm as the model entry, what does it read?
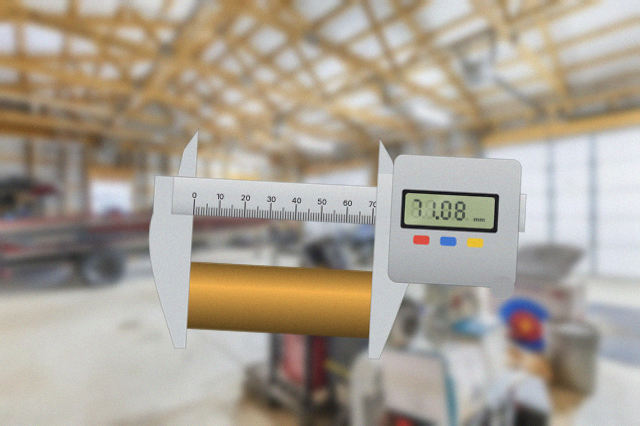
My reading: 71.08,mm
